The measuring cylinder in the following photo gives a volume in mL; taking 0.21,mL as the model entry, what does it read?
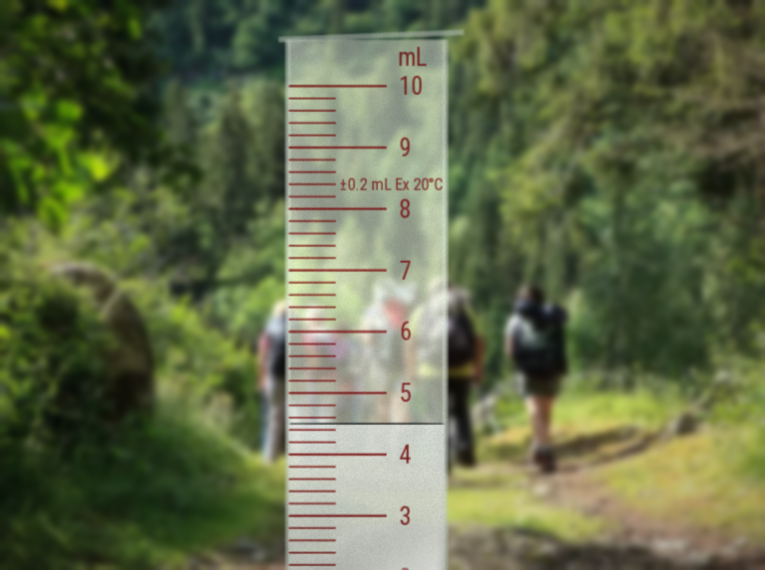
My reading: 4.5,mL
